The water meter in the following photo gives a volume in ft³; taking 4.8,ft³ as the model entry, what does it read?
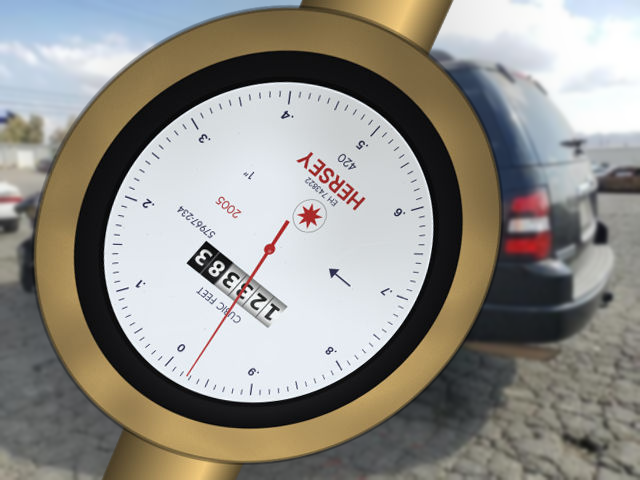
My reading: 123382.97,ft³
